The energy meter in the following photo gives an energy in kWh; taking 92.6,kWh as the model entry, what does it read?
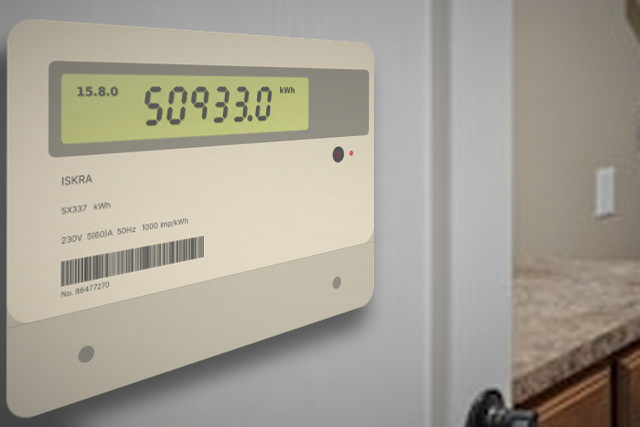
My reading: 50933.0,kWh
